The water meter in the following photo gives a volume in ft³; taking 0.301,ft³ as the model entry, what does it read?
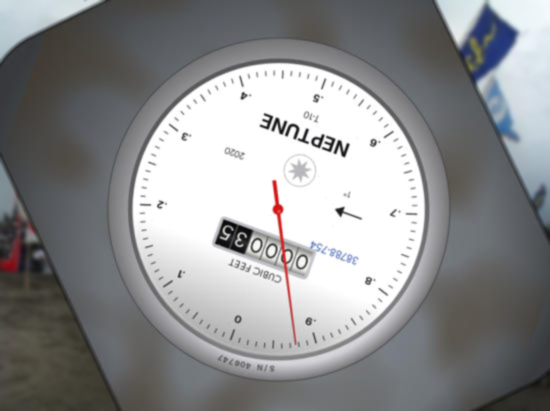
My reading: 34.92,ft³
